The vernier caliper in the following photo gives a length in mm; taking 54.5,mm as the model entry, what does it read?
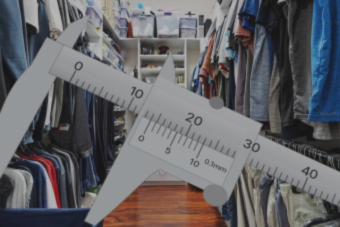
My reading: 14.0,mm
